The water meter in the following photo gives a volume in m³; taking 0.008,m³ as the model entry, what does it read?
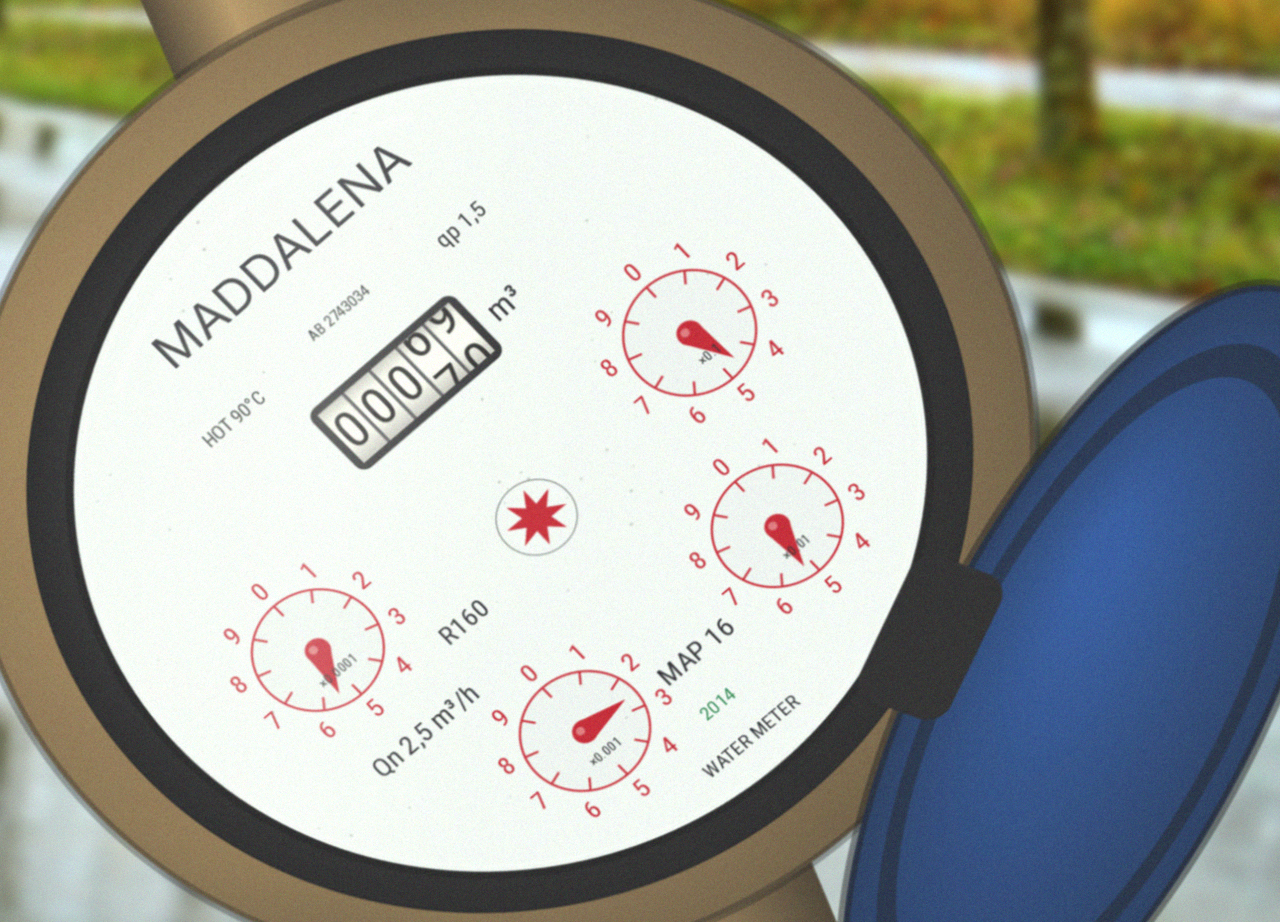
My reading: 69.4525,m³
